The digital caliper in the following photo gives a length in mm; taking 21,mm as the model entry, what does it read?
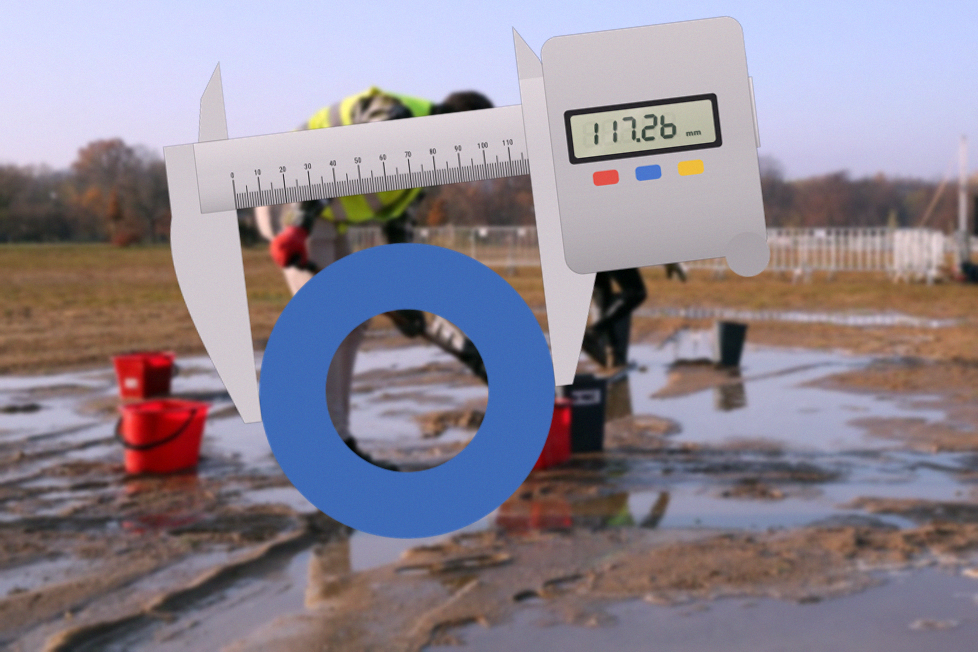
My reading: 117.26,mm
